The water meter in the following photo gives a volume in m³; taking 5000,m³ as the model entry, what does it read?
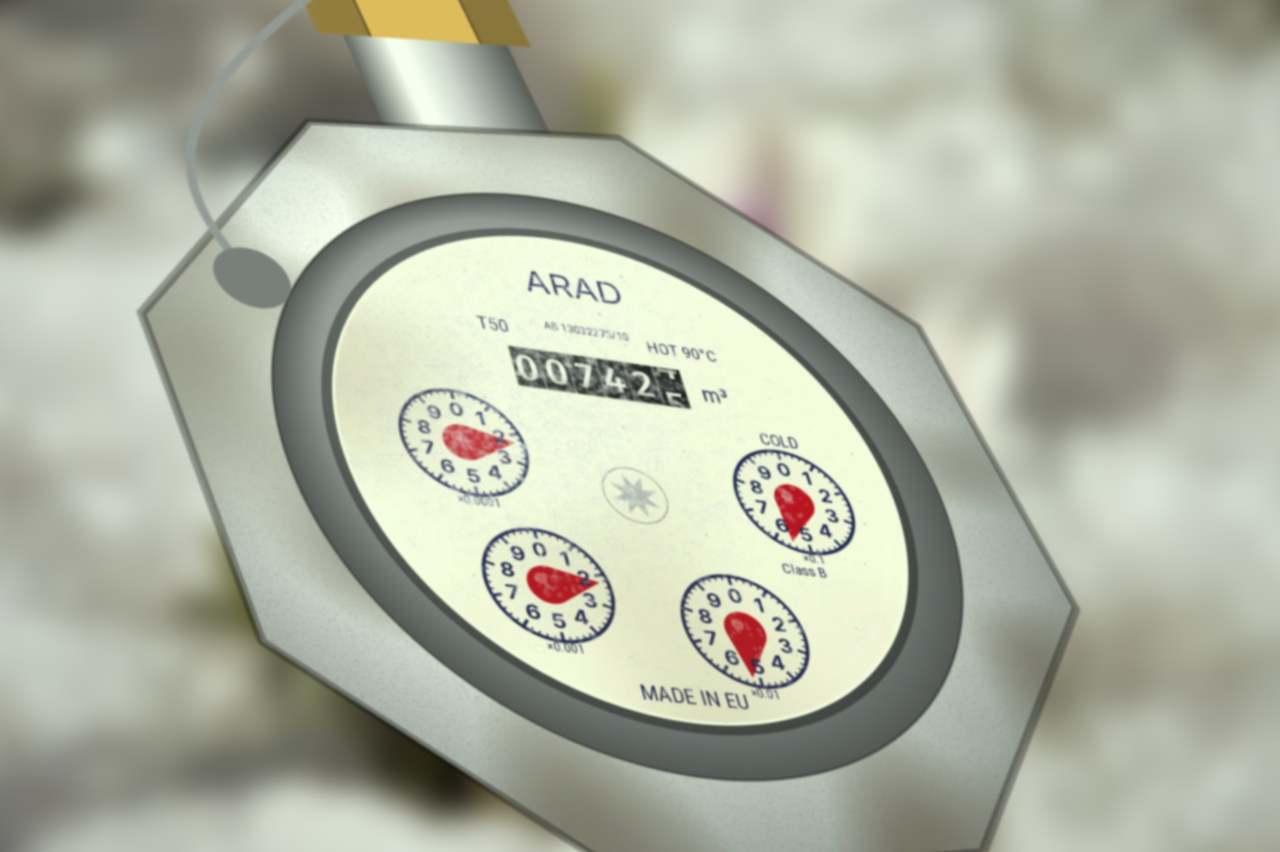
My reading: 7424.5522,m³
